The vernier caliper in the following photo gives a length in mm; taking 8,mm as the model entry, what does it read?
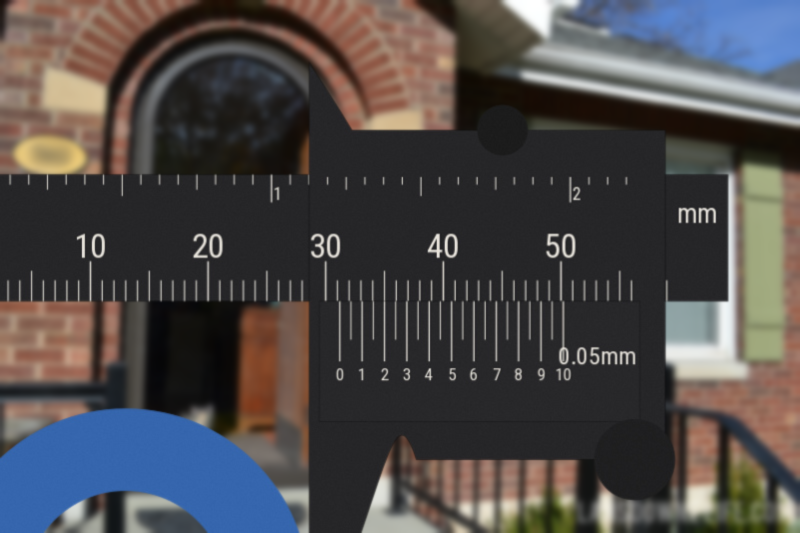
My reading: 31.2,mm
